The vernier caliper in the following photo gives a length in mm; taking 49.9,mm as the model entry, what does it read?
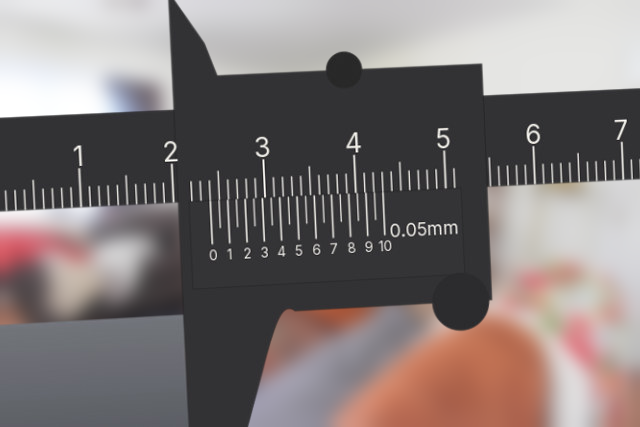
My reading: 24.0,mm
